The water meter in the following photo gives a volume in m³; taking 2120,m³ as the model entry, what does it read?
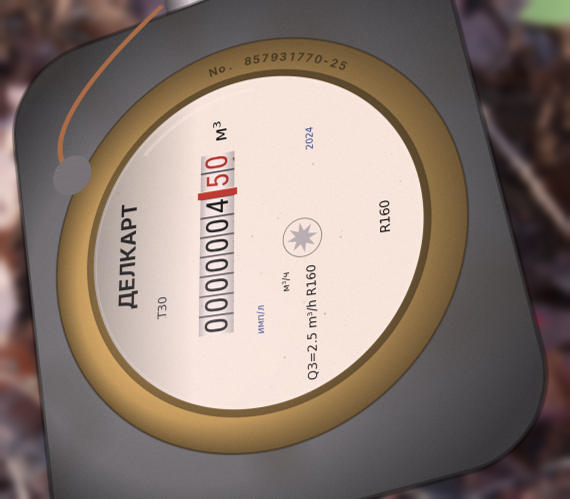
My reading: 4.50,m³
